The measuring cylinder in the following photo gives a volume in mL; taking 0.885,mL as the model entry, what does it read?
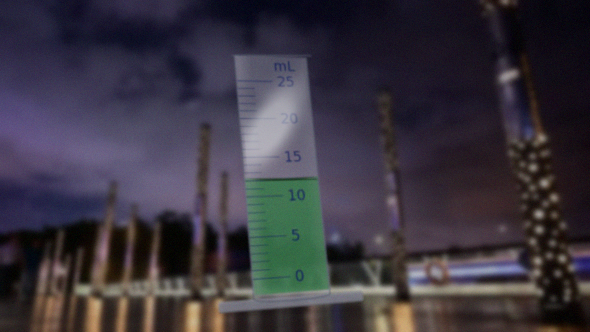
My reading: 12,mL
